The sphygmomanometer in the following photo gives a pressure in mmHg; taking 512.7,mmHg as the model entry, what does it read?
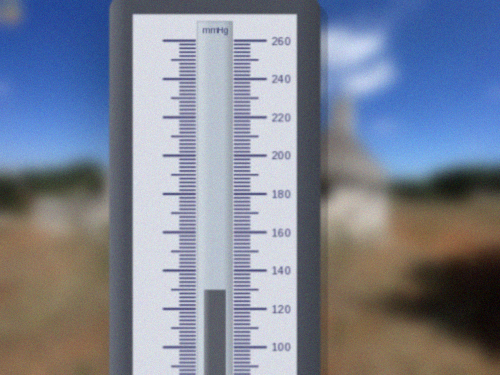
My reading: 130,mmHg
